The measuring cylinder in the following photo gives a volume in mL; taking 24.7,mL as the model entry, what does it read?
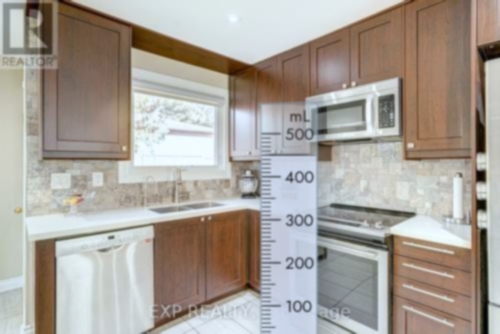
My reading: 450,mL
